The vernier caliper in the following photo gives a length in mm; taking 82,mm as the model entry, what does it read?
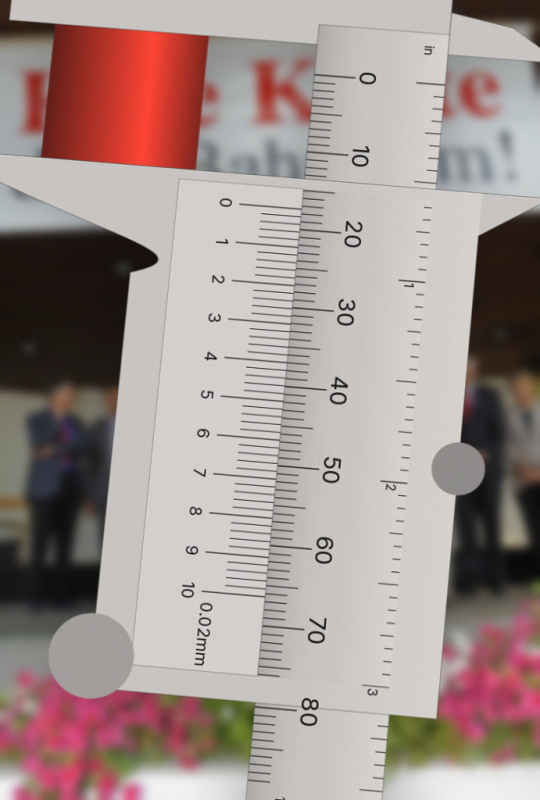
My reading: 17.4,mm
